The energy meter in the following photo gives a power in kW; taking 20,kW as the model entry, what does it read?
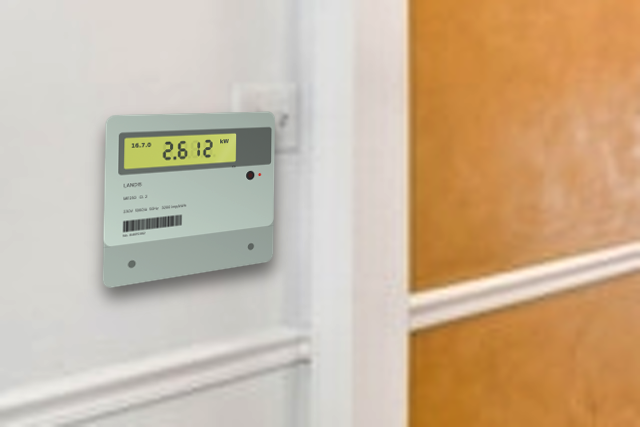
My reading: 2.612,kW
